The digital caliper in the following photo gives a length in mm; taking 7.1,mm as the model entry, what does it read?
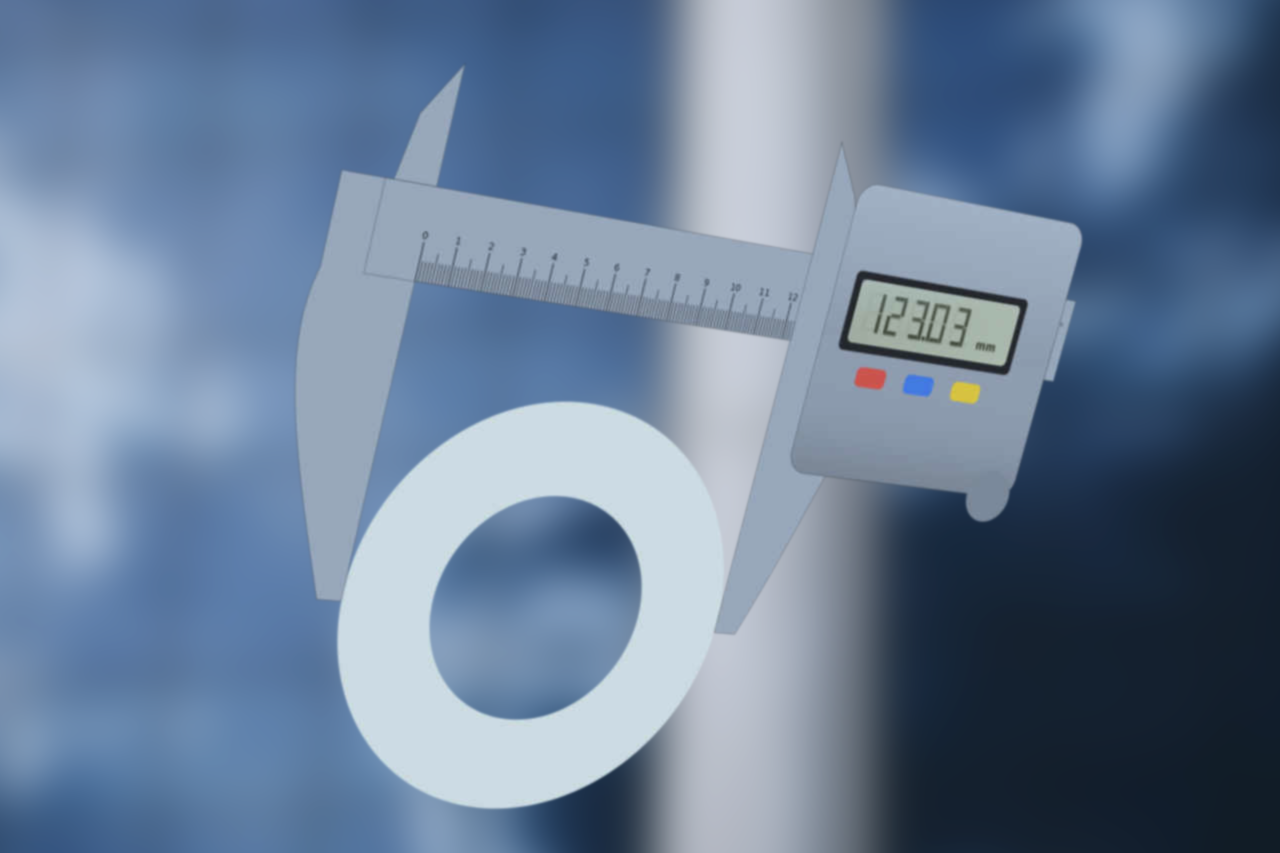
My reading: 123.03,mm
